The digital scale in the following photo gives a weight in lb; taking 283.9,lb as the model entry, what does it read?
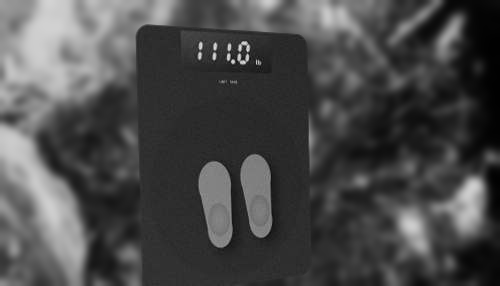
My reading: 111.0,lb
